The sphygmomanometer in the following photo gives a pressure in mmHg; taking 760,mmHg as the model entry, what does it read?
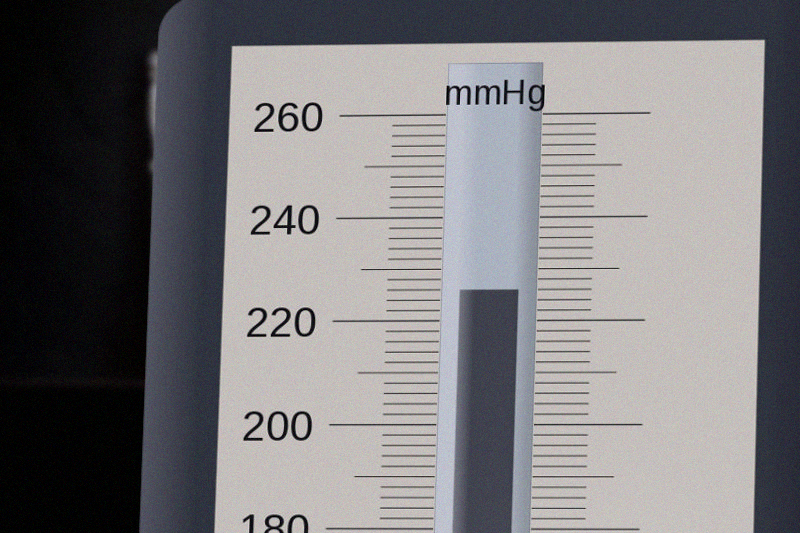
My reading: 226,mmHg
